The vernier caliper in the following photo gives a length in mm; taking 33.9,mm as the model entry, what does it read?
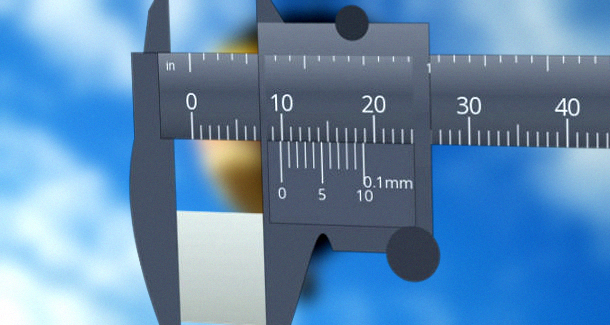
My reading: 9.8,mm
